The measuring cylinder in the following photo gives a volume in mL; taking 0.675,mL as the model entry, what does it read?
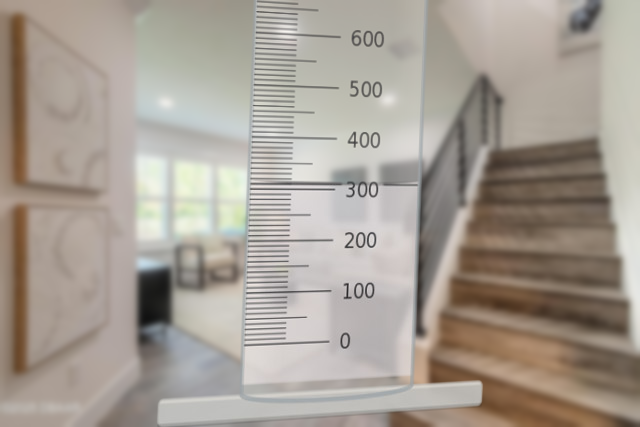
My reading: 310,mL
